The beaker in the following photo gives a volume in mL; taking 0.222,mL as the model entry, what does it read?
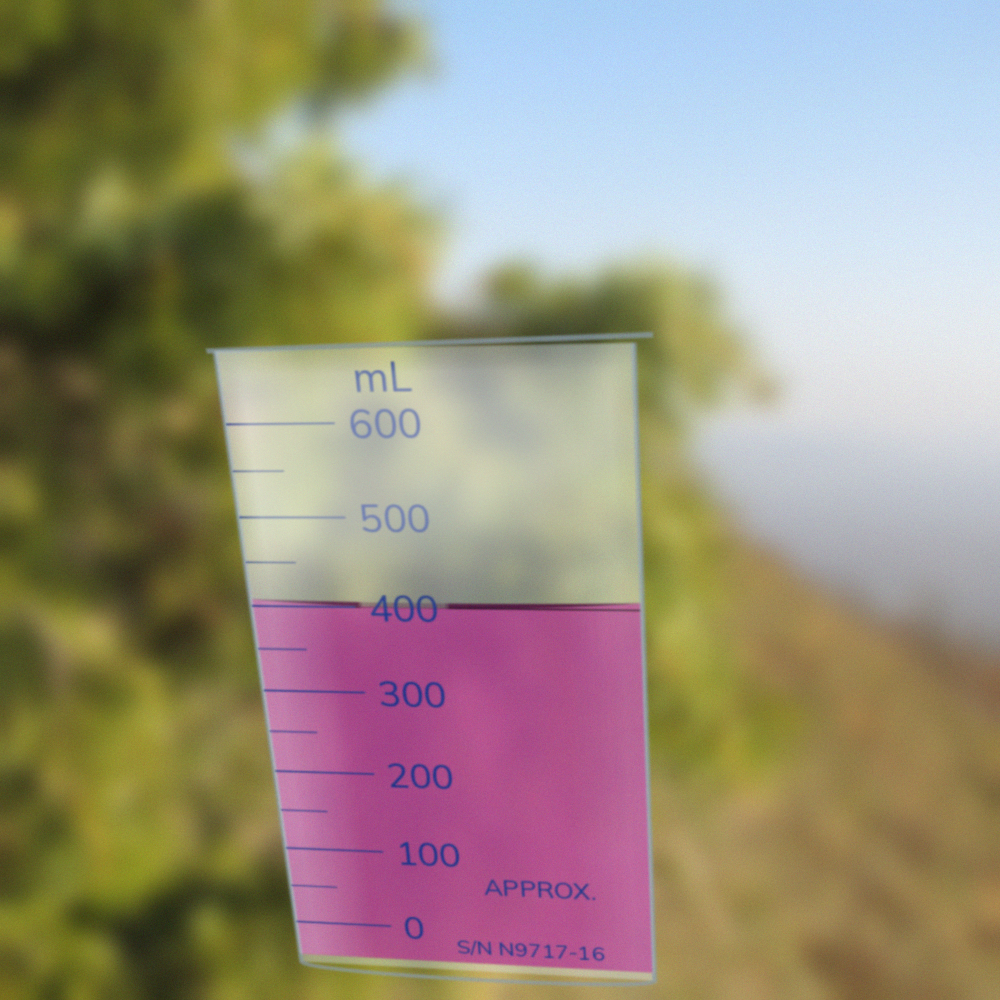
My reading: 400,mL
